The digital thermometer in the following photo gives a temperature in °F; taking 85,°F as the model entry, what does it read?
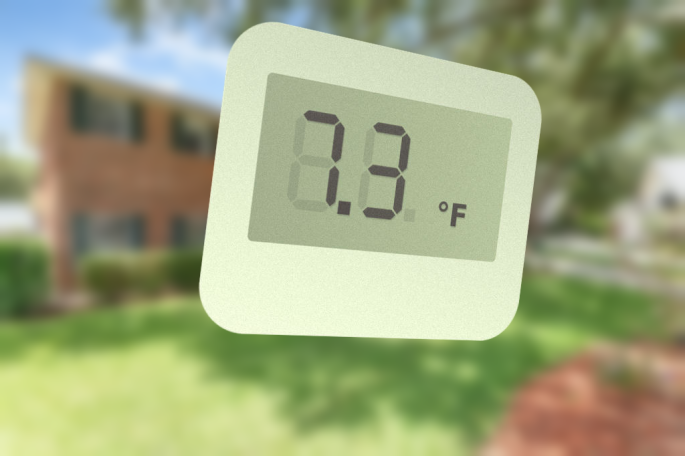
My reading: 7.3,°F
